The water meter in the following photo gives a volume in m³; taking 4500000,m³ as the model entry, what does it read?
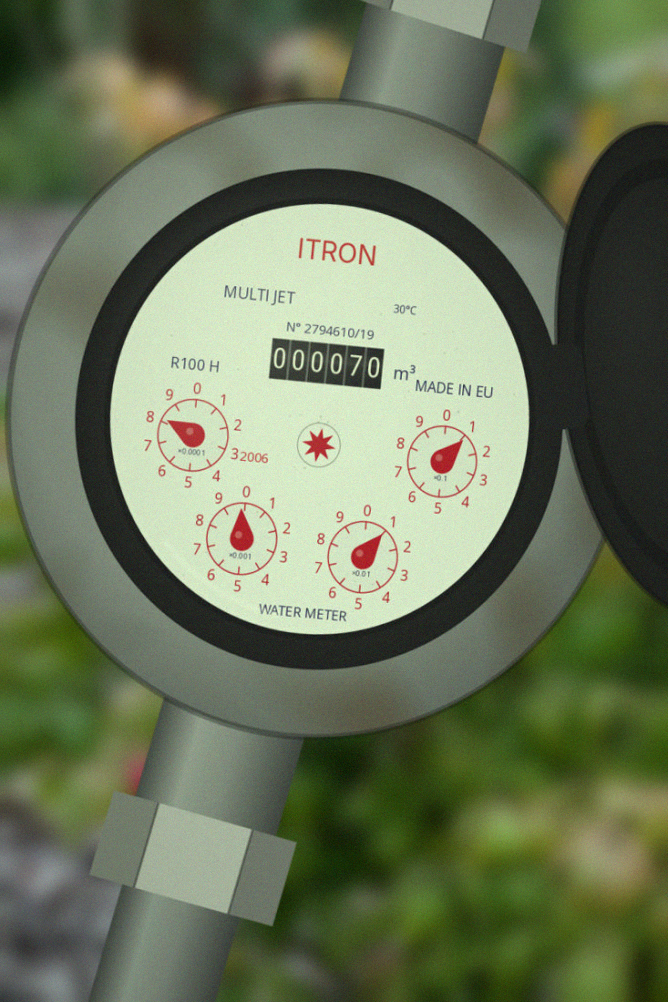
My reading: 70.1098,m³
